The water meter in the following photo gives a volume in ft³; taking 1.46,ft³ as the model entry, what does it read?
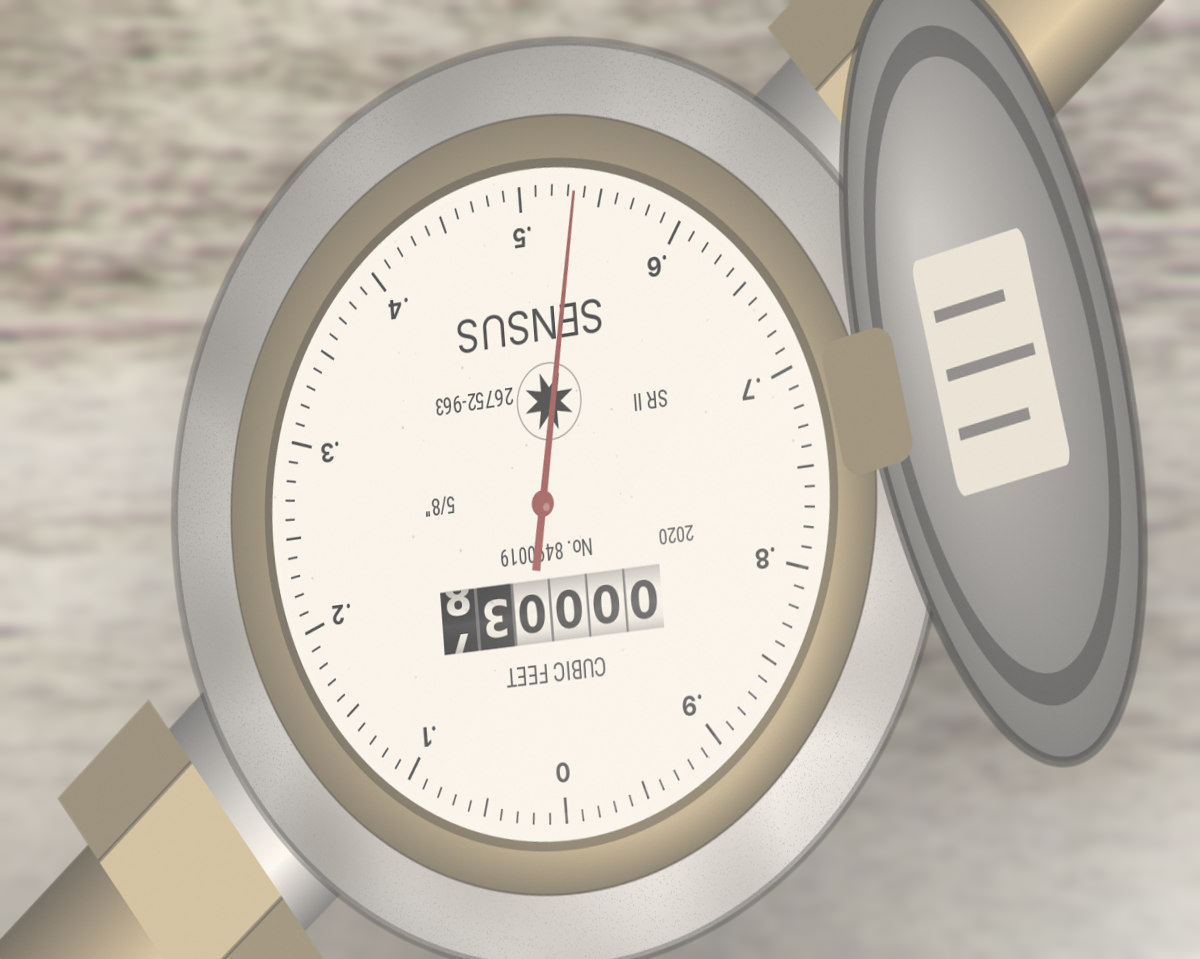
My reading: 37.53,ft³
